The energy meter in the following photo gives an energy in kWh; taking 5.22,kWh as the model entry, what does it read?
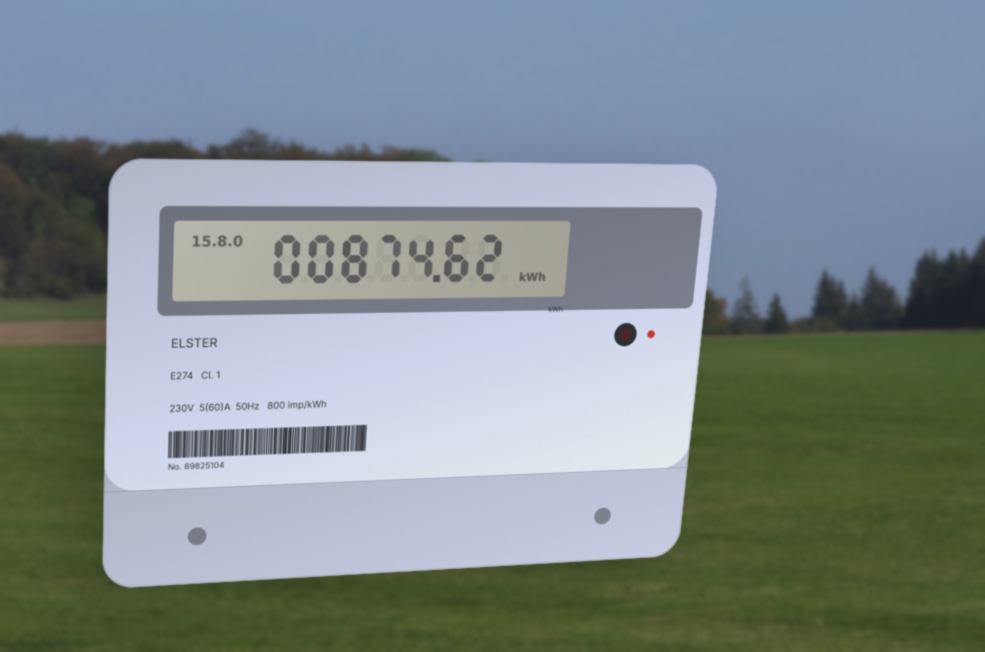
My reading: 874.62,kWh
